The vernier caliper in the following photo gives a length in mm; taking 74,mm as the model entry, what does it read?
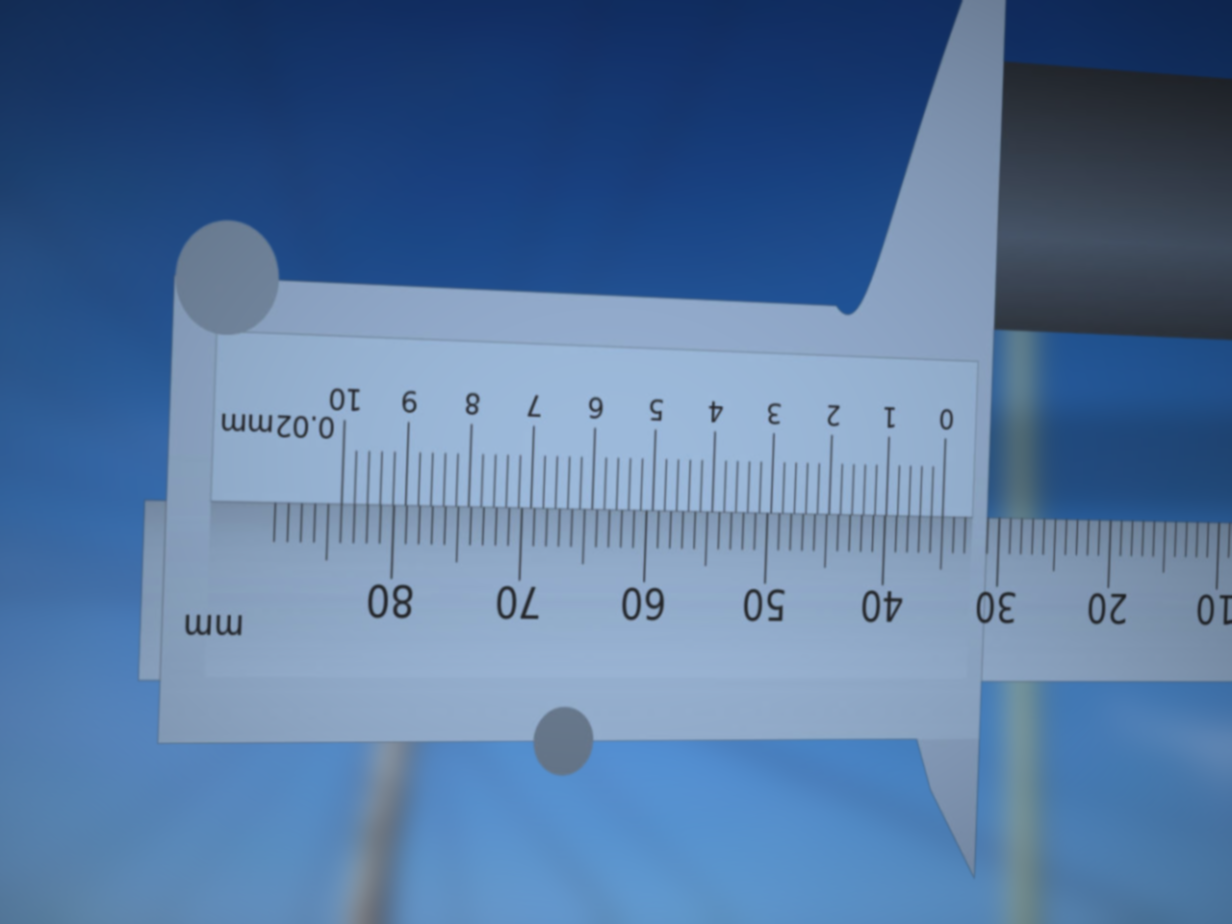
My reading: 35.0,mm
